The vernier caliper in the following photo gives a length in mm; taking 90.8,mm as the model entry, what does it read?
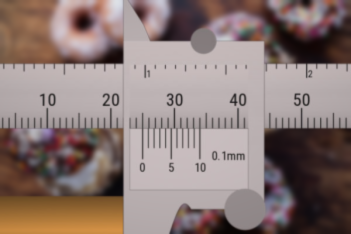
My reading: 25.0,mm
